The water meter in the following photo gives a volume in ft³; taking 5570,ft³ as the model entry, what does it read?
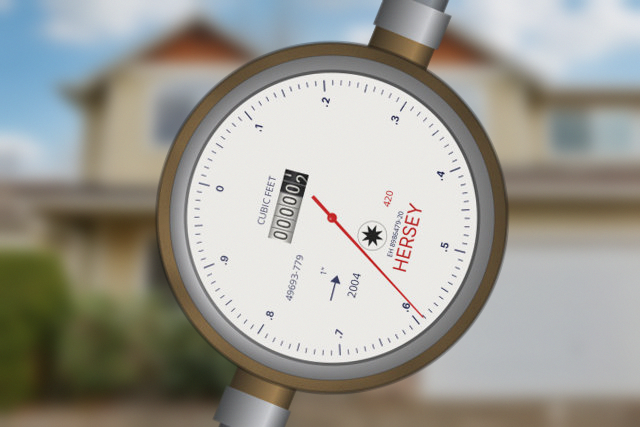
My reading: 1.59,ft³
